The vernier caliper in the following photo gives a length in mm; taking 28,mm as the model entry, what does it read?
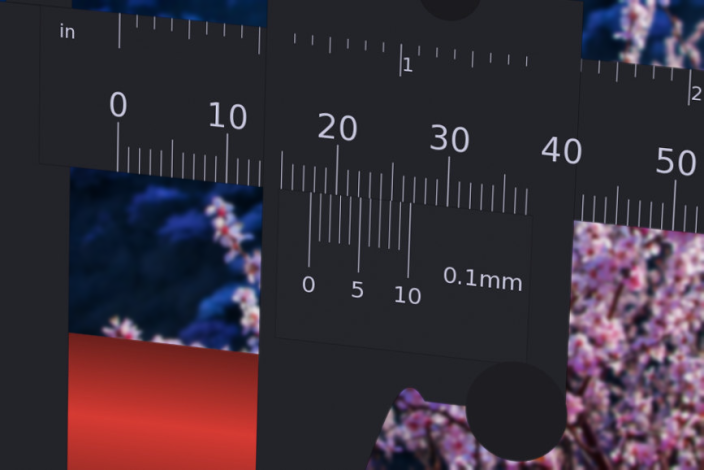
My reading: 17.7,mm
